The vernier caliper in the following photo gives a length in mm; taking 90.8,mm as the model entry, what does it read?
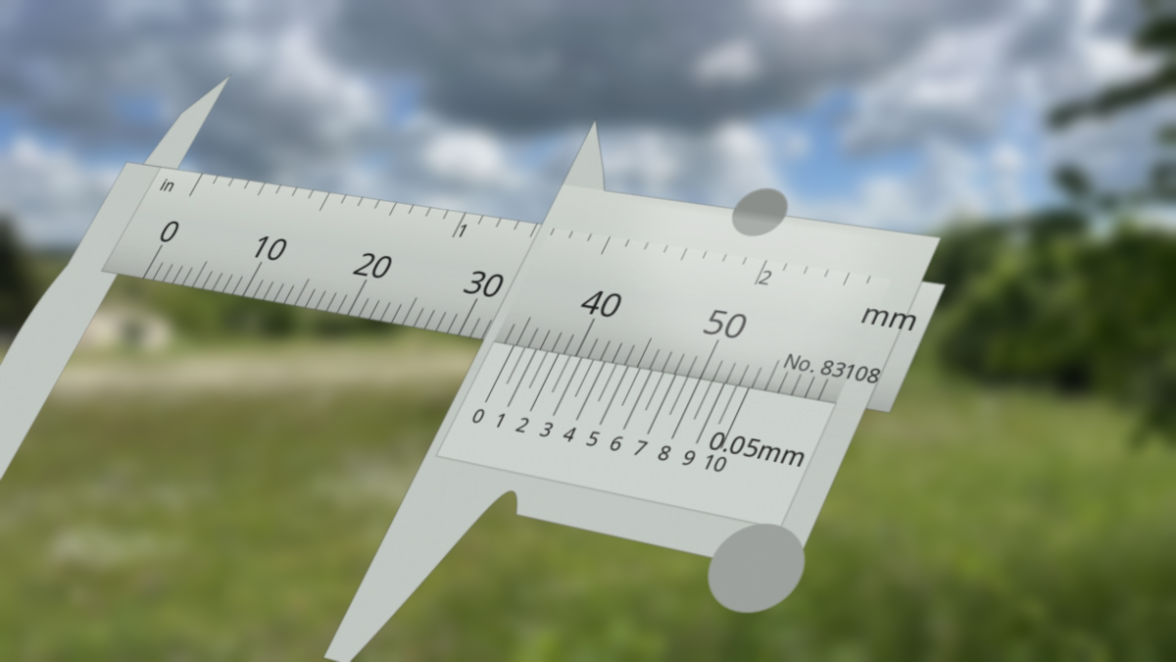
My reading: 34.8,mm
